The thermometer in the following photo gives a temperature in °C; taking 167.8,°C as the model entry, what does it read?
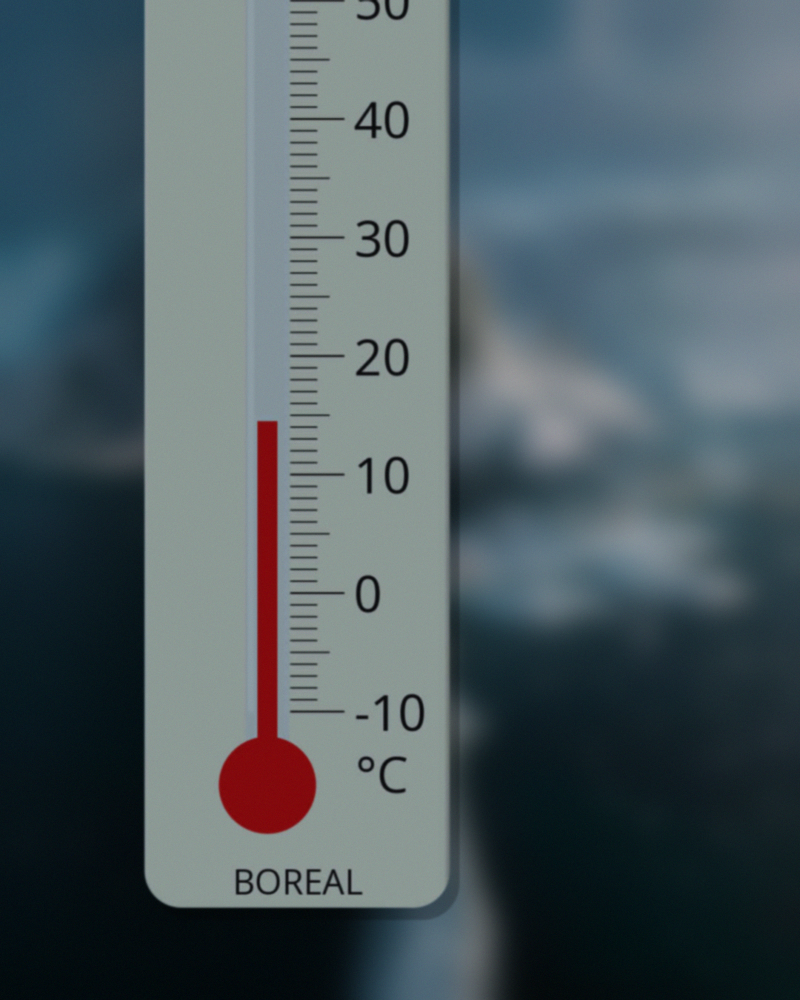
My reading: 14.5,°C
